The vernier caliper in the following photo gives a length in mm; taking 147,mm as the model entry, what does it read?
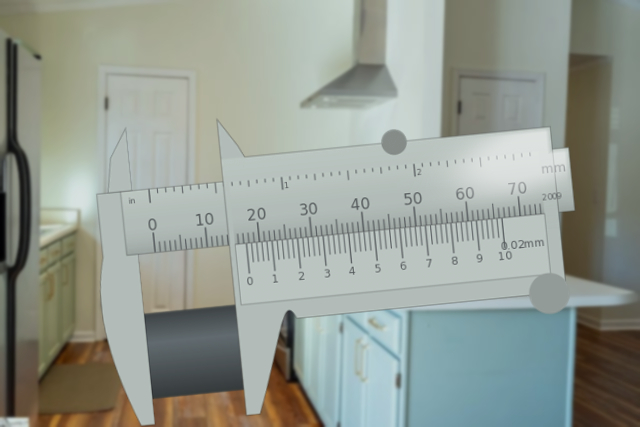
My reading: 17.5,mm
